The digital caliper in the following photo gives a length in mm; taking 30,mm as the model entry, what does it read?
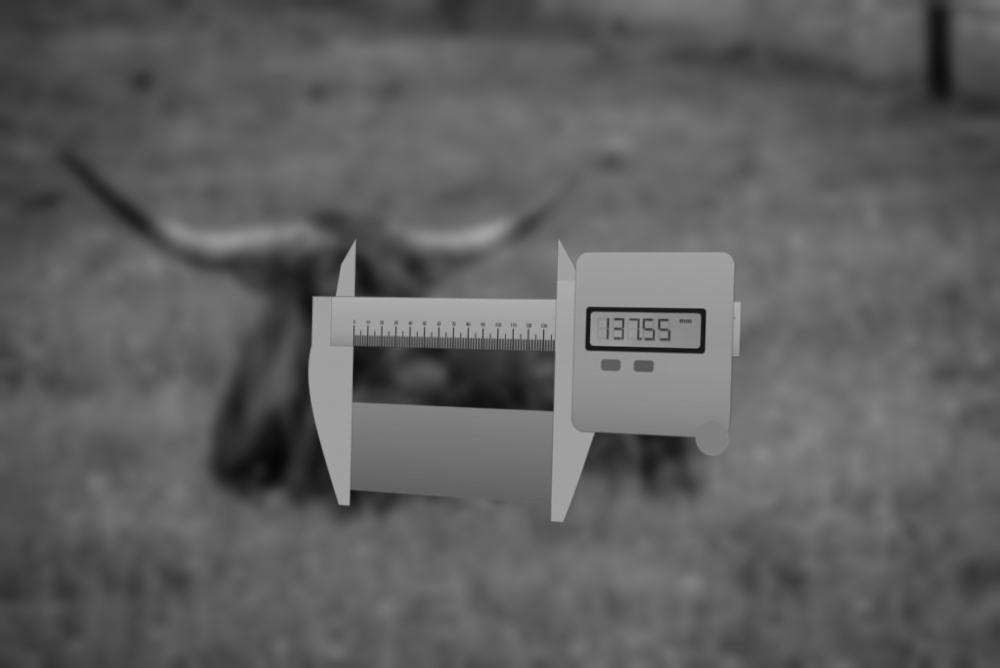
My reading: 137.55,mm
